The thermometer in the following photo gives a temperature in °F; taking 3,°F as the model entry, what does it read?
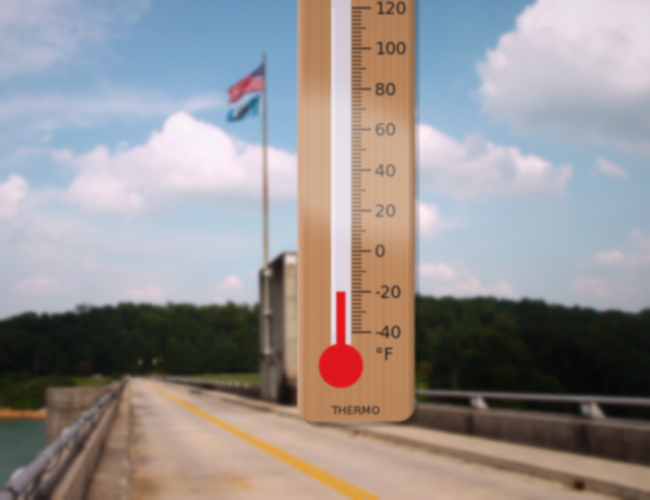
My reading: -20,°F
